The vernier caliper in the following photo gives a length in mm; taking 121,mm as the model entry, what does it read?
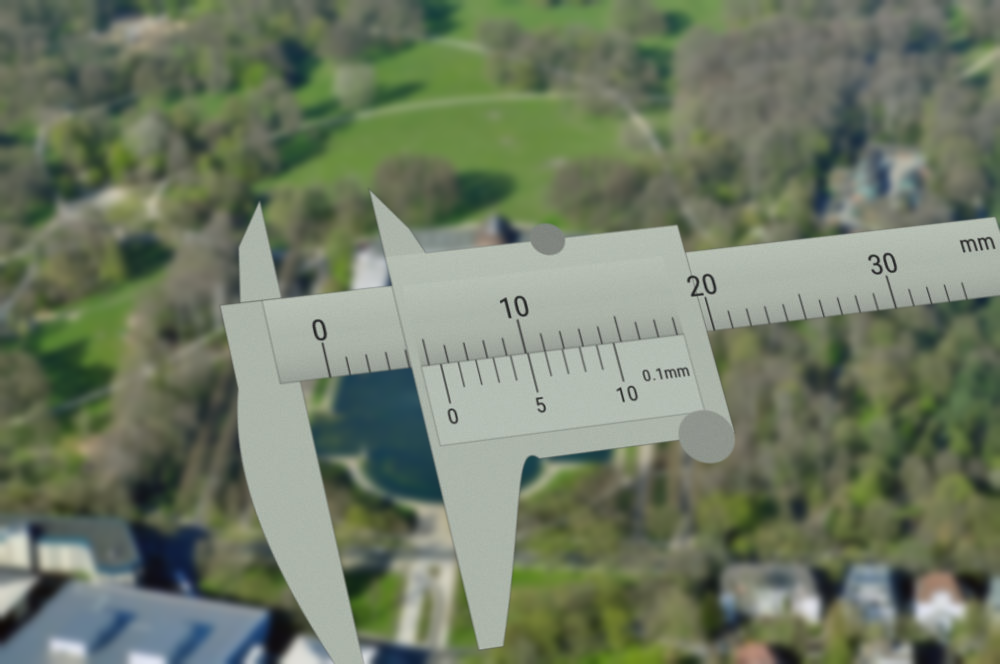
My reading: 5.6,mm
